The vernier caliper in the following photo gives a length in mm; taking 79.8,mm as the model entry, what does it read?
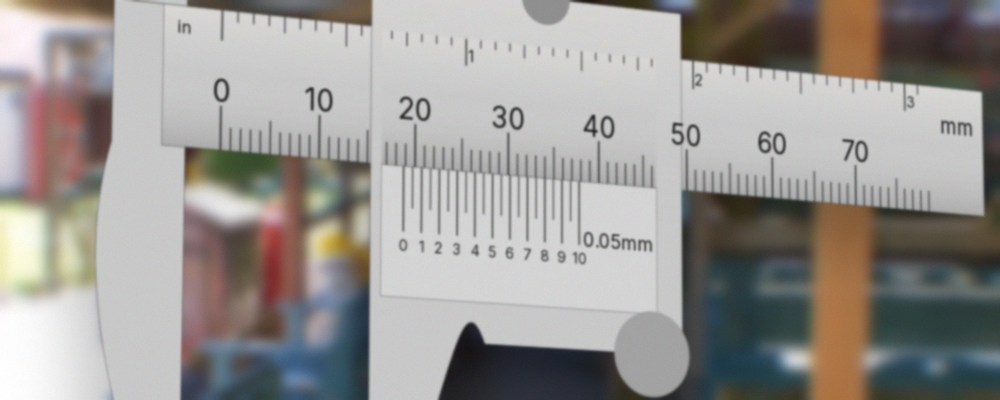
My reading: 18.8,mm
